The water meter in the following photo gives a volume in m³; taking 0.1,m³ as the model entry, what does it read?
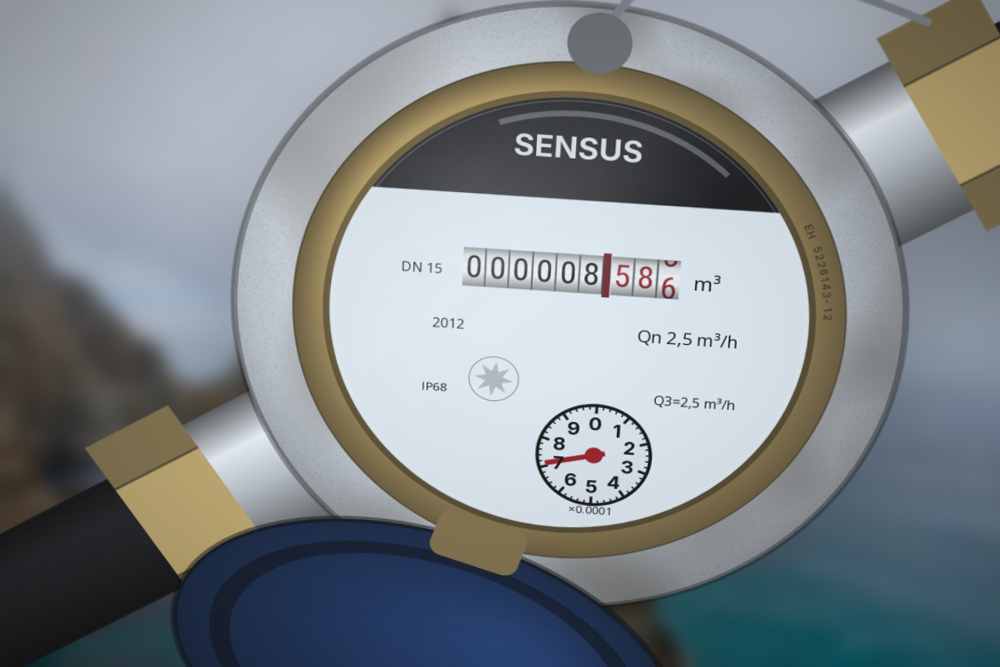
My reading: 8.5857,m³
